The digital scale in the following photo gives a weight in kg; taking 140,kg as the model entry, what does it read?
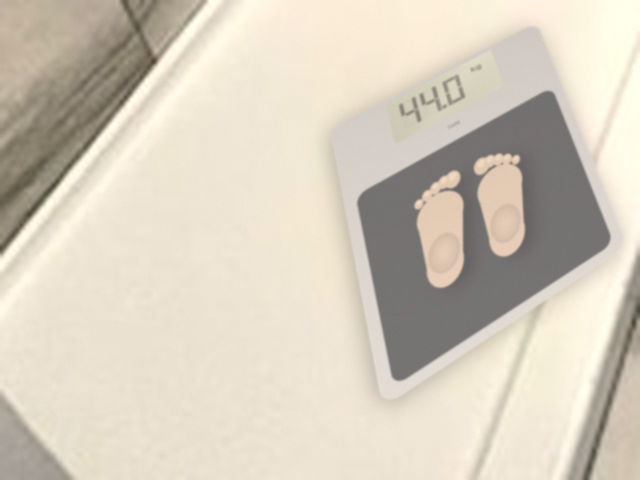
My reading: 44.0,kg
